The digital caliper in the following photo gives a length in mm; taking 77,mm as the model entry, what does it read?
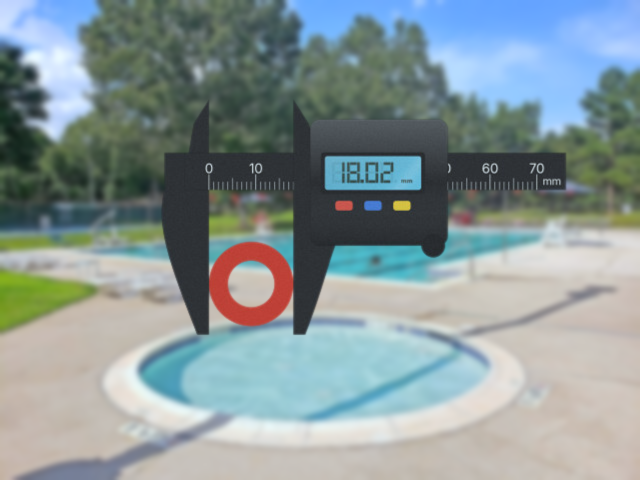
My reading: 18.02,mm
